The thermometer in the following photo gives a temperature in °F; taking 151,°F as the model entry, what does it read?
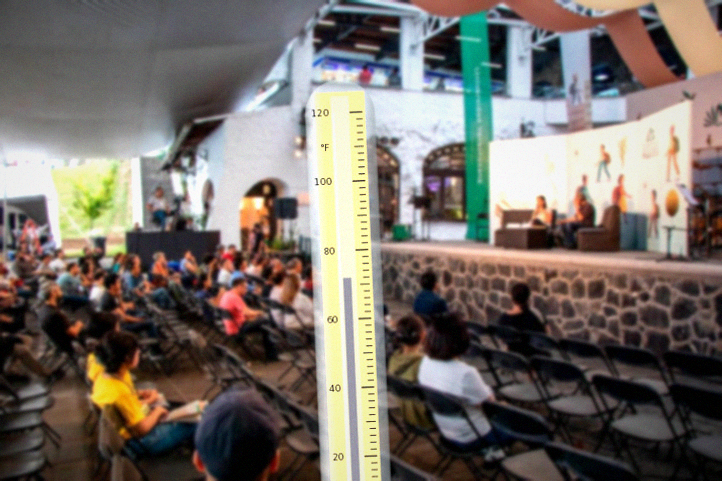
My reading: 72,°F
